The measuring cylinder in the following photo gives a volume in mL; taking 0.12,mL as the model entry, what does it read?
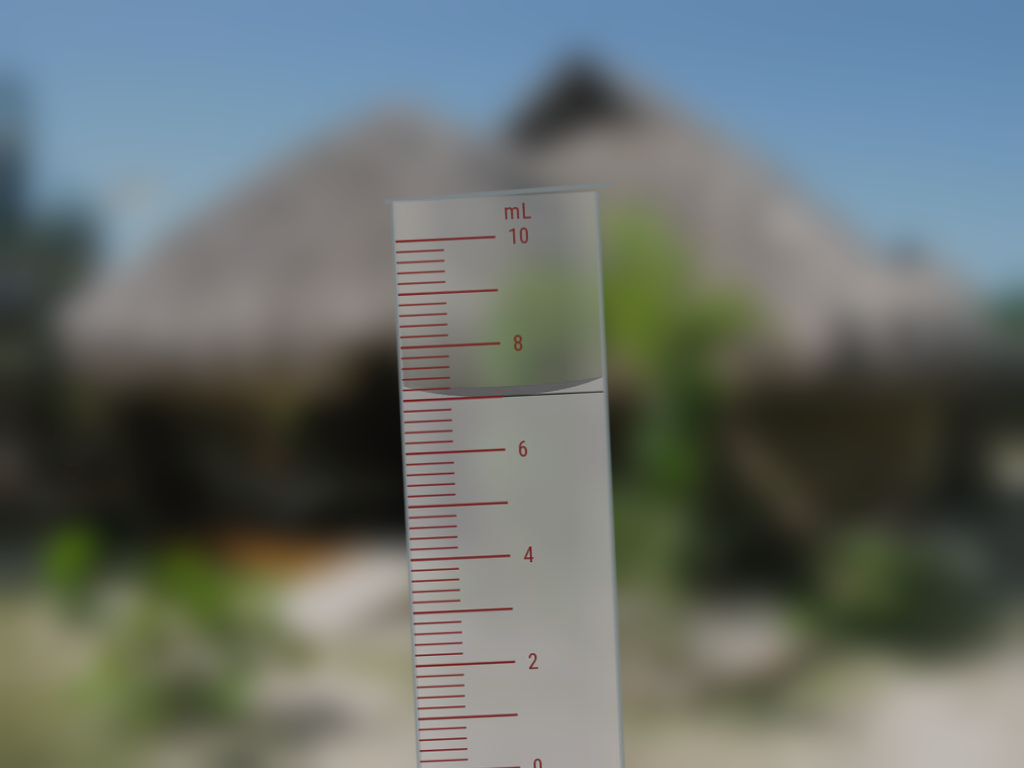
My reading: 7,mL
